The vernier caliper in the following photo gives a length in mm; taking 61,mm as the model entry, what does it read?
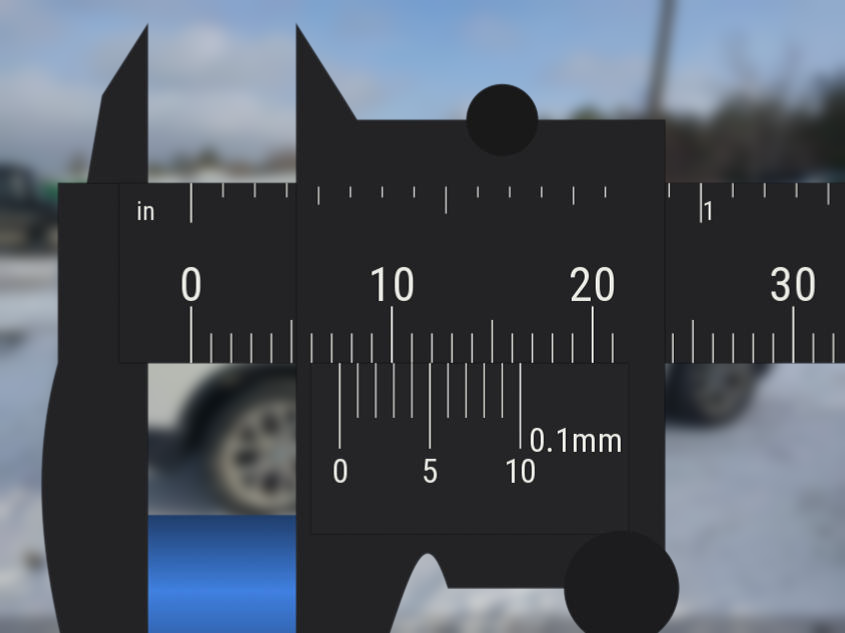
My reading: 7.4,mm
